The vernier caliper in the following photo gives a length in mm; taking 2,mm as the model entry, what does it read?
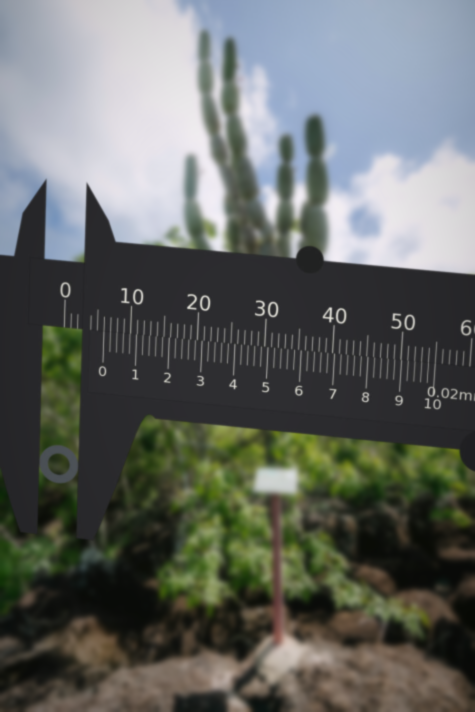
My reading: 6.0,mm
